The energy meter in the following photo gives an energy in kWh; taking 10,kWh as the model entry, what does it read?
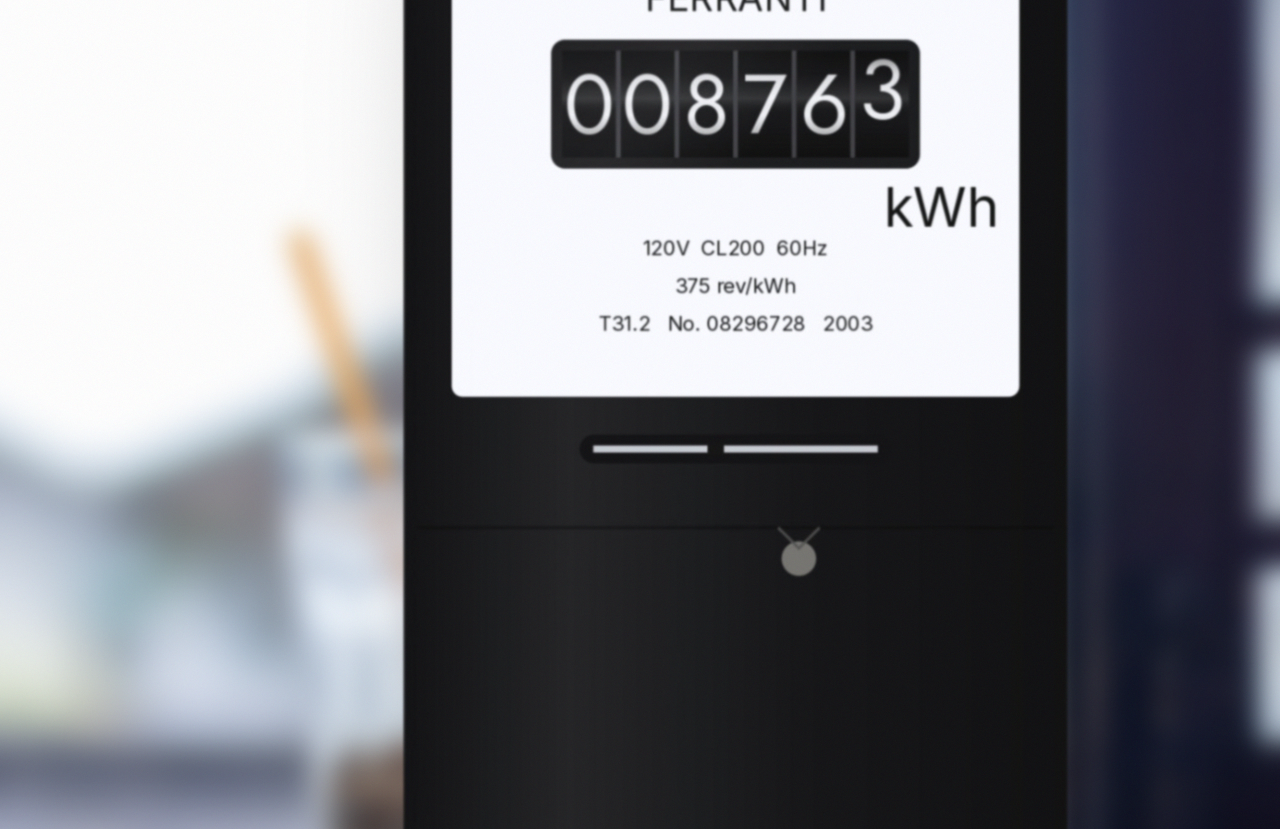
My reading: 8763,kWh
